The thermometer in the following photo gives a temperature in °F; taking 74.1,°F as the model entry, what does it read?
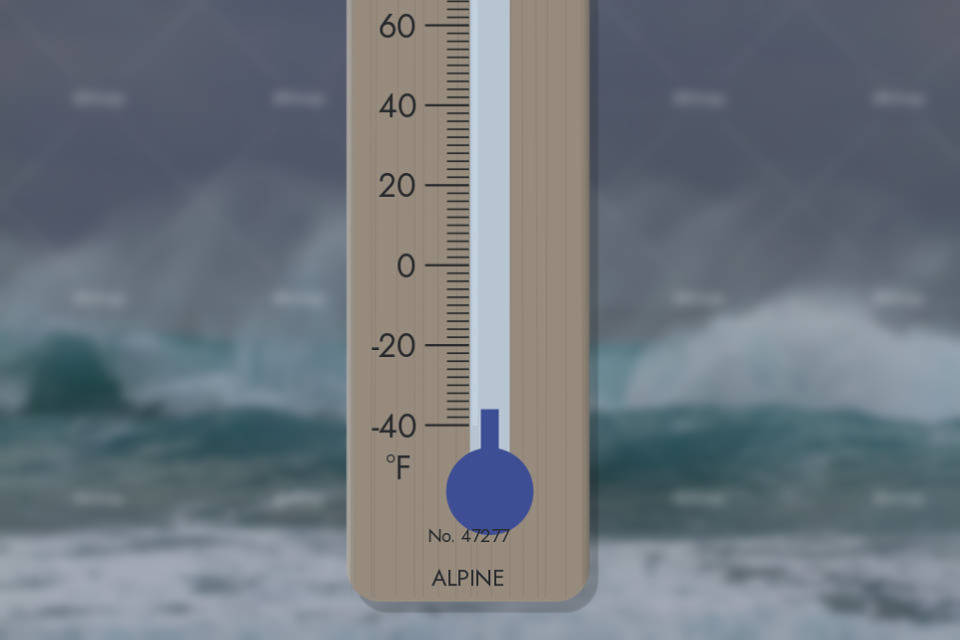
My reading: -36,°F
